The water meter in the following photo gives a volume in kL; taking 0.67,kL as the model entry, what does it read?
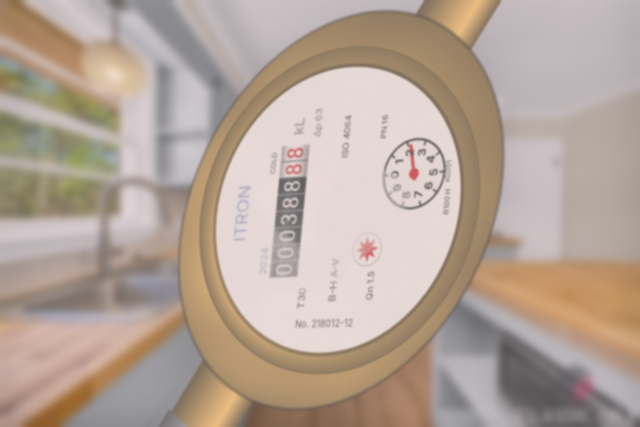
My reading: 388.882,kL
